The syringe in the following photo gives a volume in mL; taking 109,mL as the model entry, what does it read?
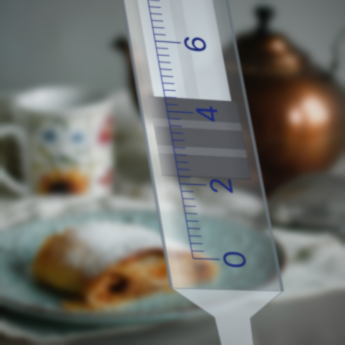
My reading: 2.2,mL
